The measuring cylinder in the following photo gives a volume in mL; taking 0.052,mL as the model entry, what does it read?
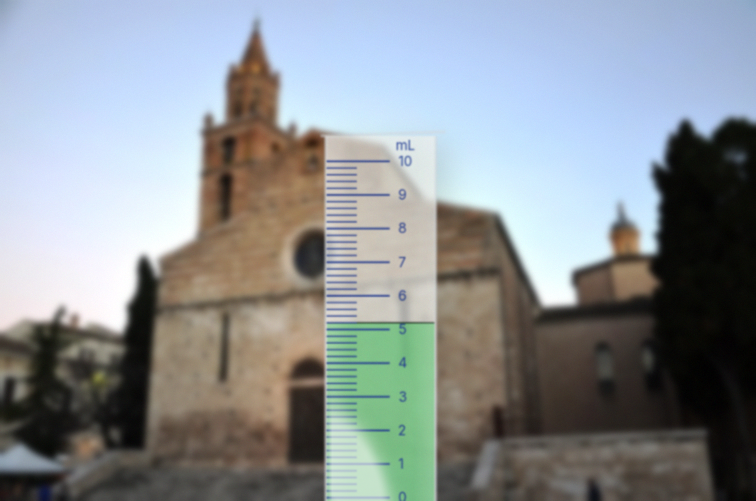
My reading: 5.2,mL
